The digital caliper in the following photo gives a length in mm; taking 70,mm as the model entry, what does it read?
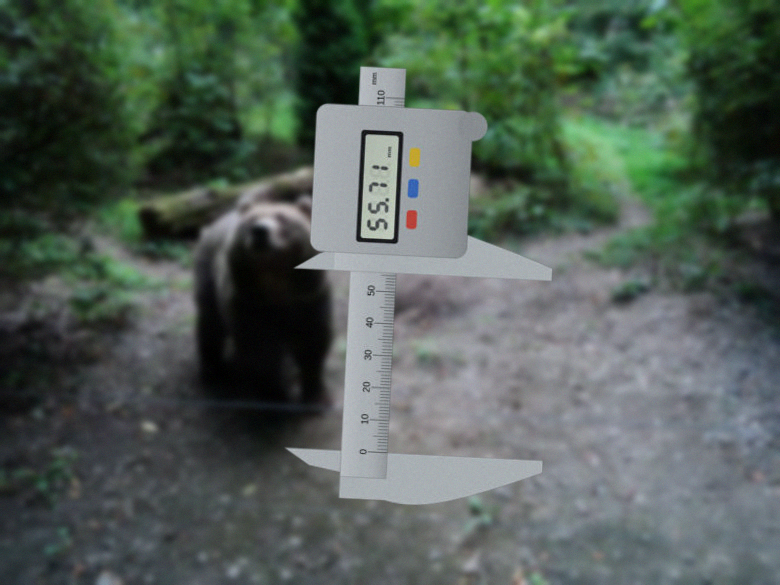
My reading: 55.71,mm
